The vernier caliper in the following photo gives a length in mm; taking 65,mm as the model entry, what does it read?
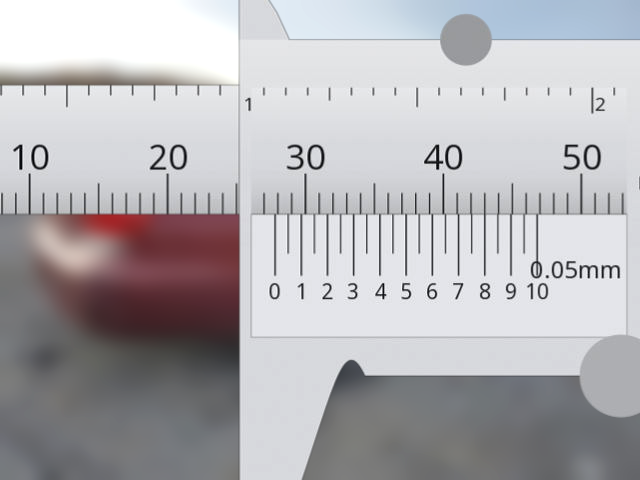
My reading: 27.8,mm
